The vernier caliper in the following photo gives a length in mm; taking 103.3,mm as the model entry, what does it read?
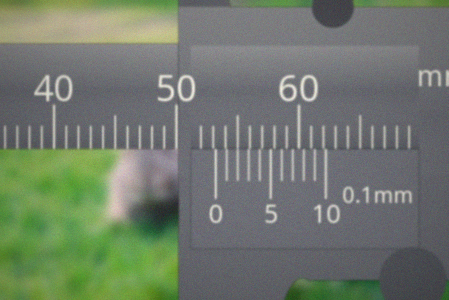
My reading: 53.2,mm
